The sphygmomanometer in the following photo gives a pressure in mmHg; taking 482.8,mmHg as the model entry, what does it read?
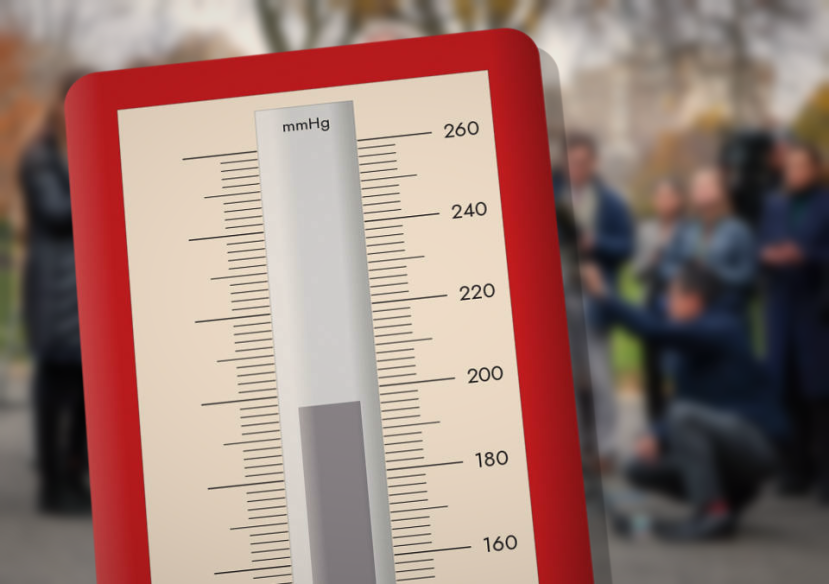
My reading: 197,mmHg
